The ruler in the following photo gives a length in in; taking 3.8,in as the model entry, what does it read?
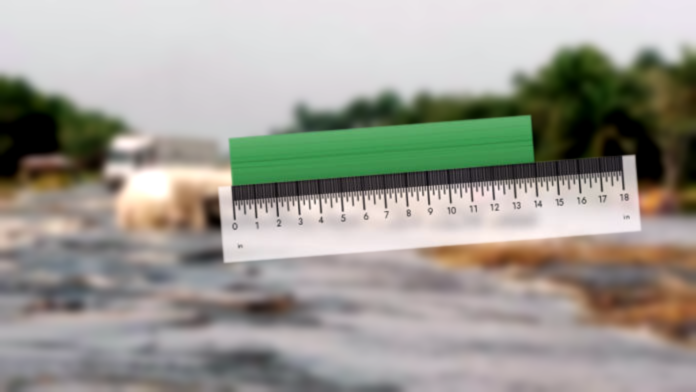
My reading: 14,in
